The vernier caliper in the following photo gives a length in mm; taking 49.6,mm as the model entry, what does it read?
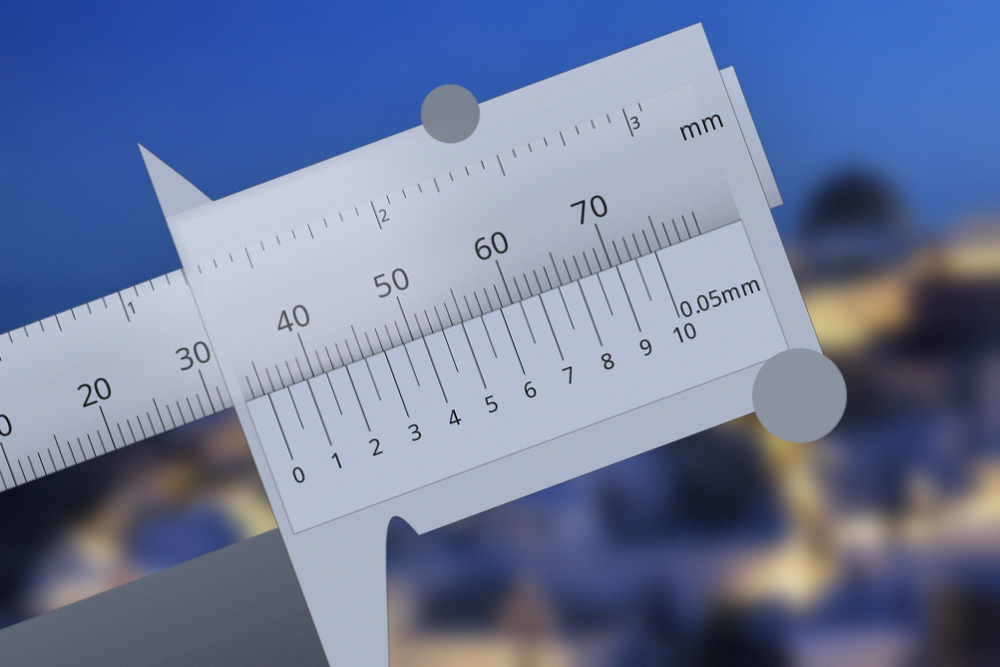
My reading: 35.4,mm
